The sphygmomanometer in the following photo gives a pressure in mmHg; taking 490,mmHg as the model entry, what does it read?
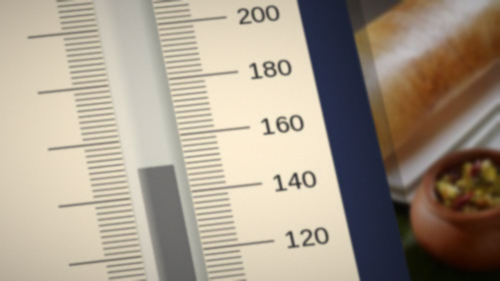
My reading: 150,mmHg
